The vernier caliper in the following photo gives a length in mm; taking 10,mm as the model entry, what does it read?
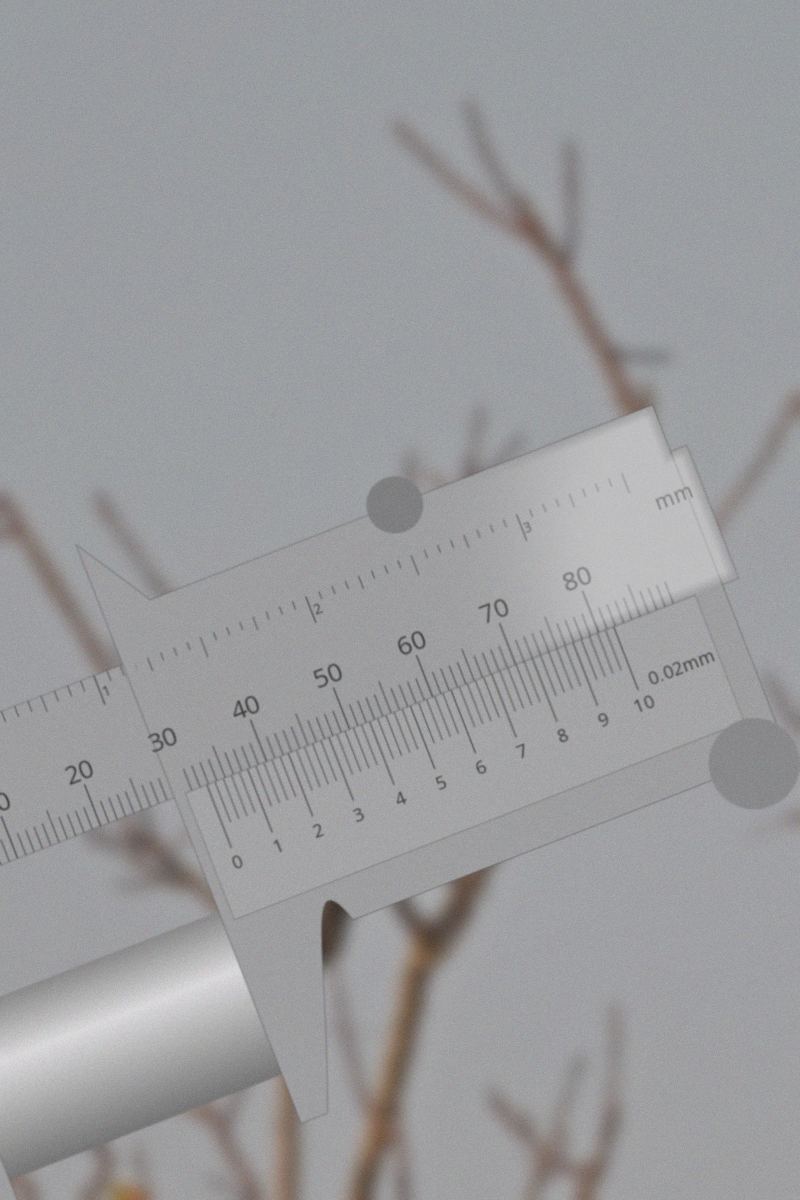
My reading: 32.8,mm
